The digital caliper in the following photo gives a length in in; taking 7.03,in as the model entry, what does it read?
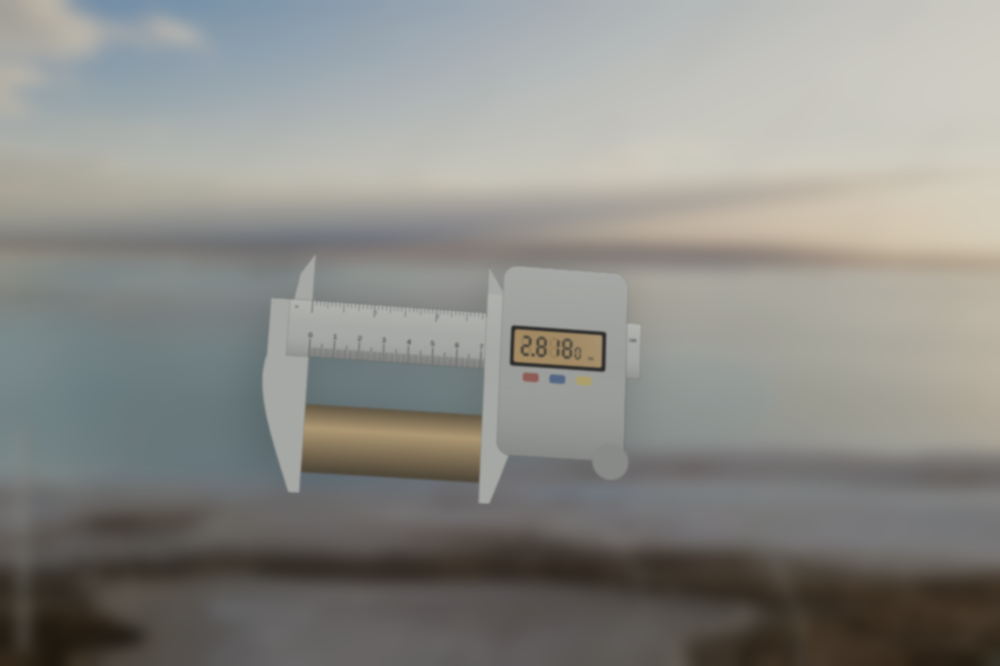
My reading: 2.8180,in
